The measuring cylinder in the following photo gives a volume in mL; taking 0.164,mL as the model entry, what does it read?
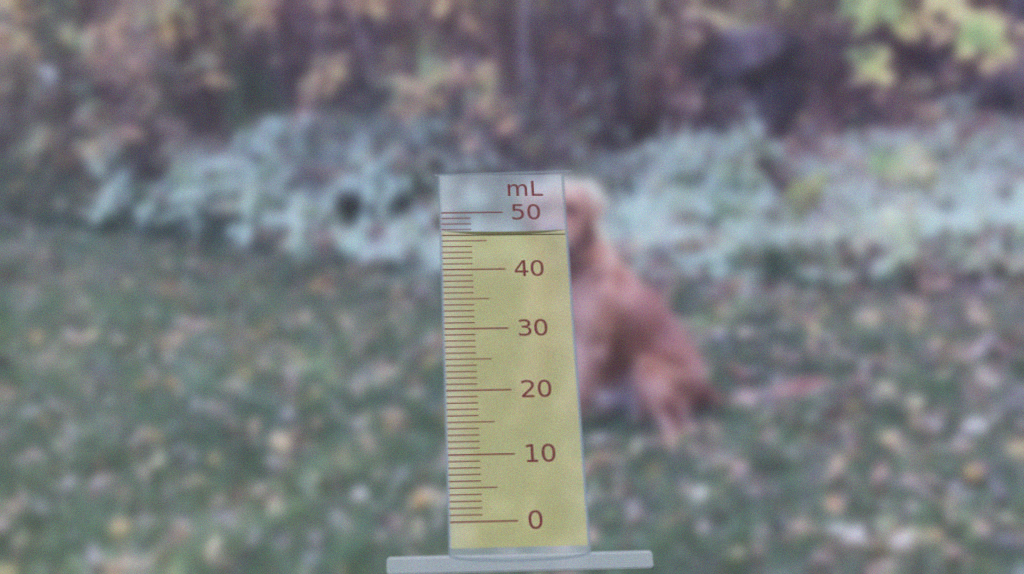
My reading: 46,mL
